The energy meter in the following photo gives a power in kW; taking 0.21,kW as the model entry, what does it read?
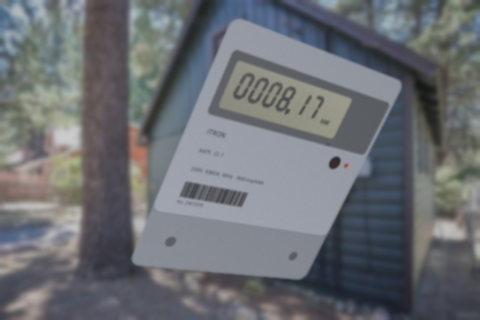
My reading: 8.17,kW
